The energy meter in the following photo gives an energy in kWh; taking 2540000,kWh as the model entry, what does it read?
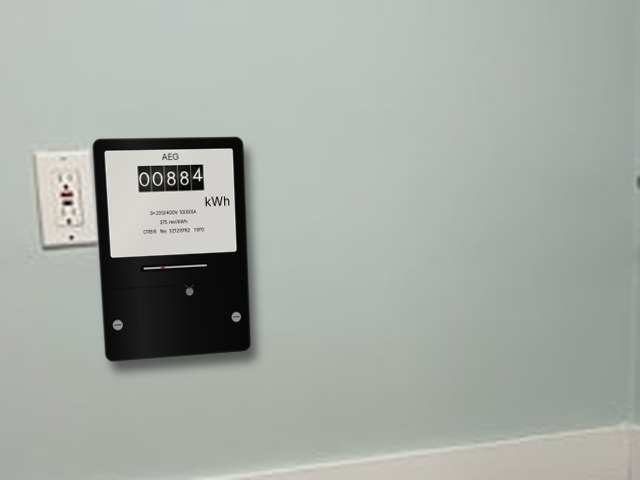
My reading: 884,kWh
